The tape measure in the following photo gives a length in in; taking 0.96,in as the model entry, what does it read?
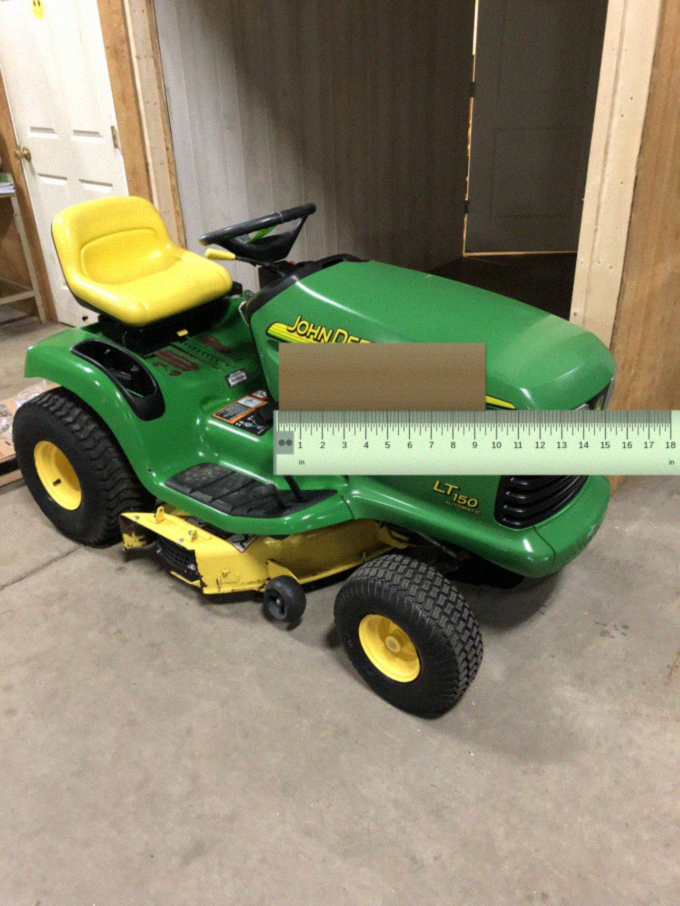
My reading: 9.5,in
